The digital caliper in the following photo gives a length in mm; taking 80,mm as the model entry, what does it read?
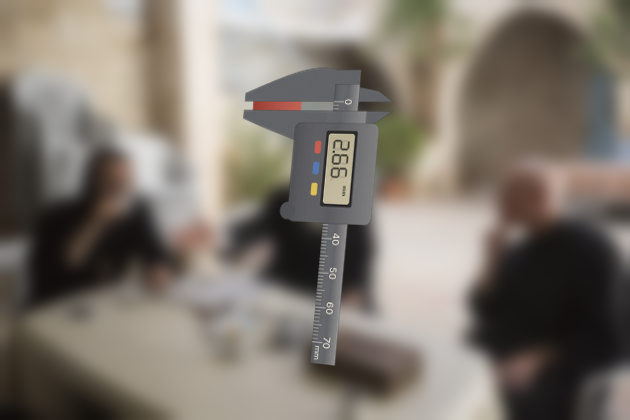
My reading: 2.66,mm
